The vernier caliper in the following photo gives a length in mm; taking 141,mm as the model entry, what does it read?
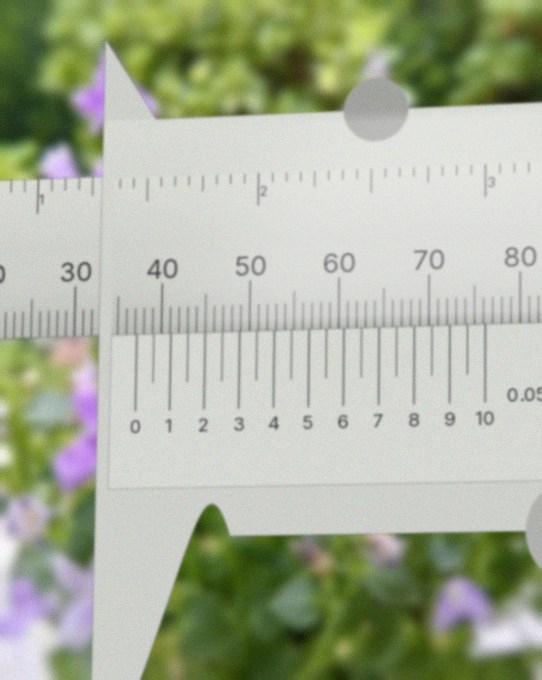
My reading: 37.2,mm
